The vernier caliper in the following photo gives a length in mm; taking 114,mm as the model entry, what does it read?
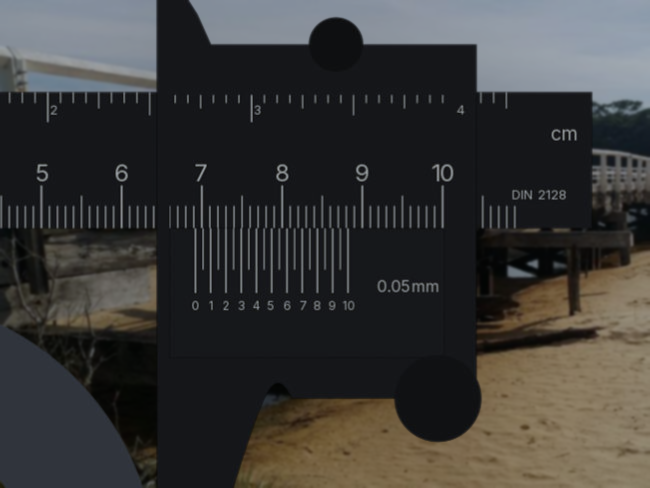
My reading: 69.2,mm
